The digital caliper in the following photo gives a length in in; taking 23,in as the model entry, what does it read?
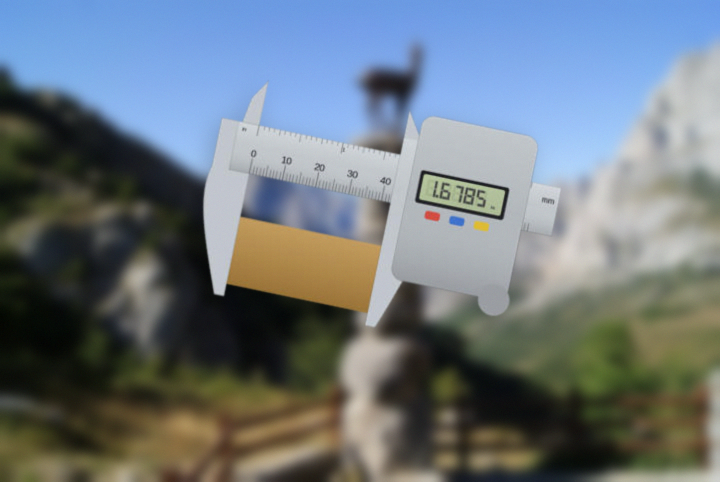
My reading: 1.6785,in
